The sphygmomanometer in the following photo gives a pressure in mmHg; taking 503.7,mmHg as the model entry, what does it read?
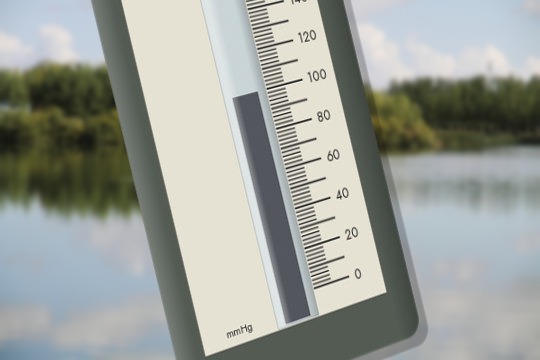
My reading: 100,mmHg
